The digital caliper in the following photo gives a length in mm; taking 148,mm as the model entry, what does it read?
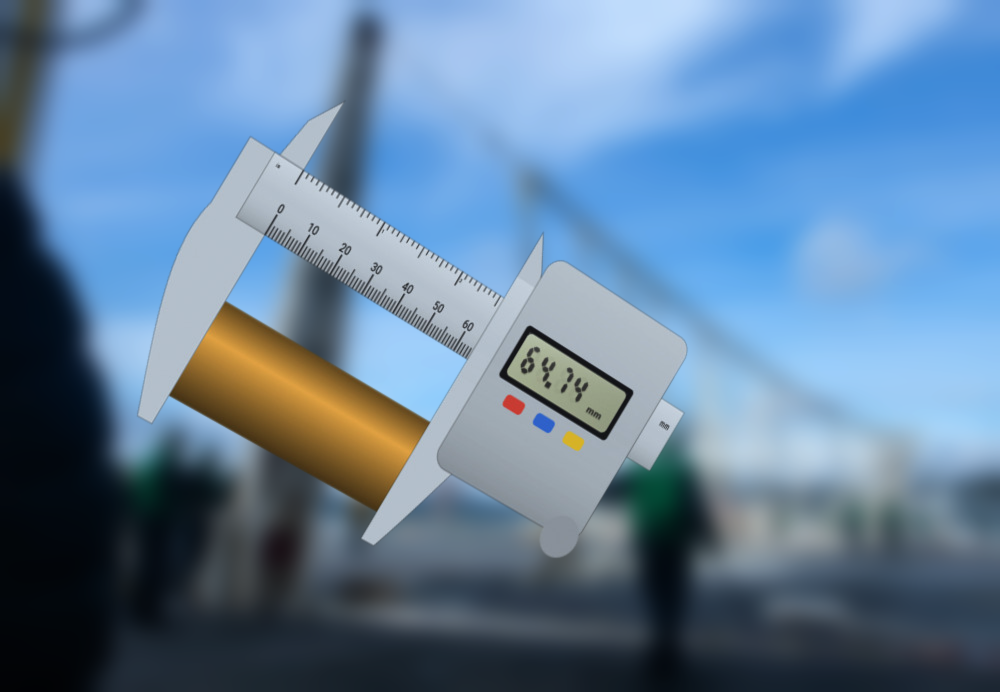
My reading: 64.74,mm
